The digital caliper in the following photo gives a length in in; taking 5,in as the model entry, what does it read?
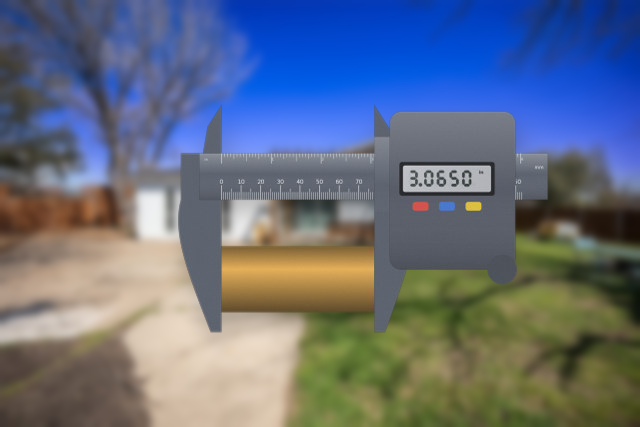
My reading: 3.0650,in
